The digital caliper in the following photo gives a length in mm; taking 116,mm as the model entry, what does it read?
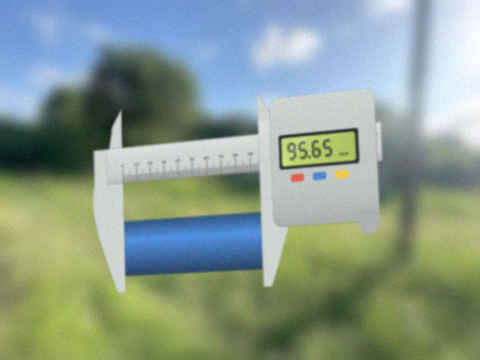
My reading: 95.65,mm
